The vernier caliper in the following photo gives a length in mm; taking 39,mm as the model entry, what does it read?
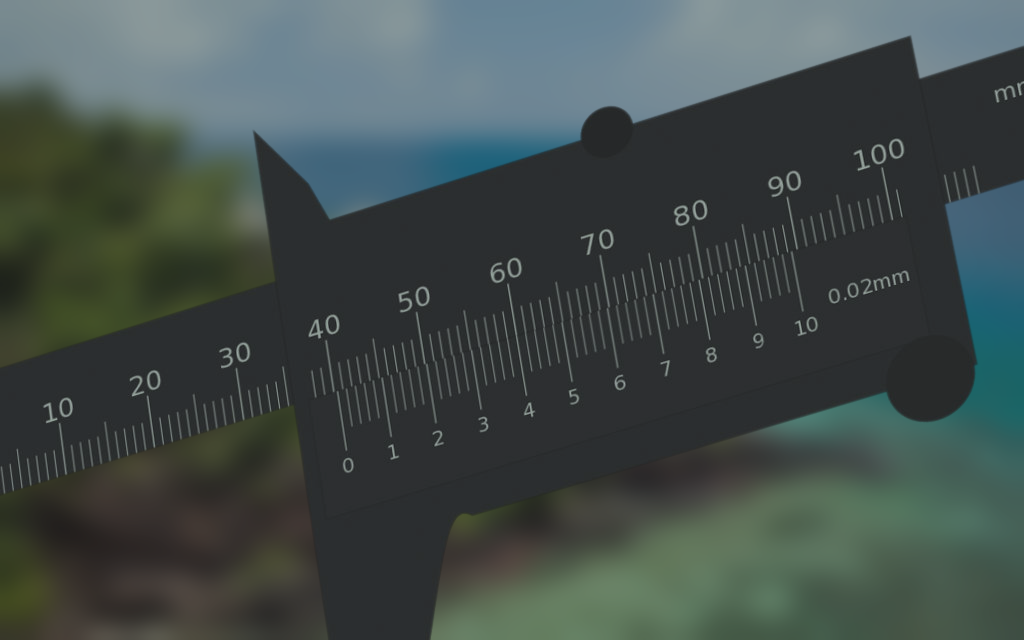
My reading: 40.4,mm
